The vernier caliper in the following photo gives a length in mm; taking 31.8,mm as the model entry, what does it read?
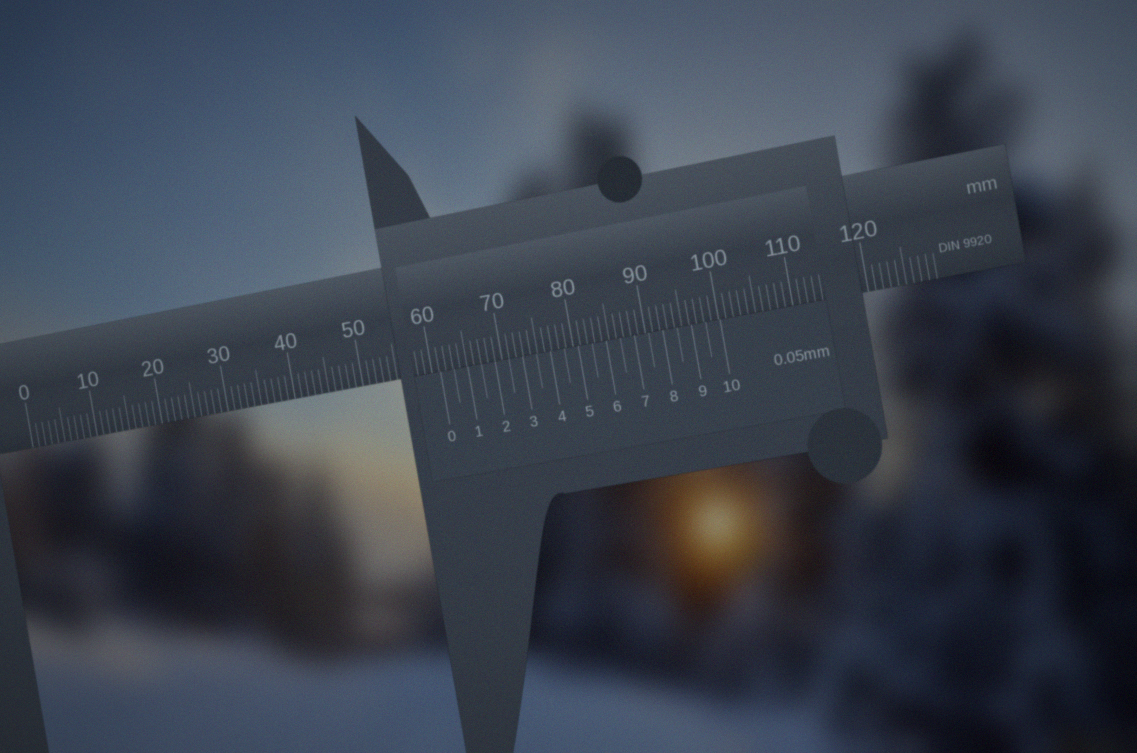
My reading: 61.2,mm
